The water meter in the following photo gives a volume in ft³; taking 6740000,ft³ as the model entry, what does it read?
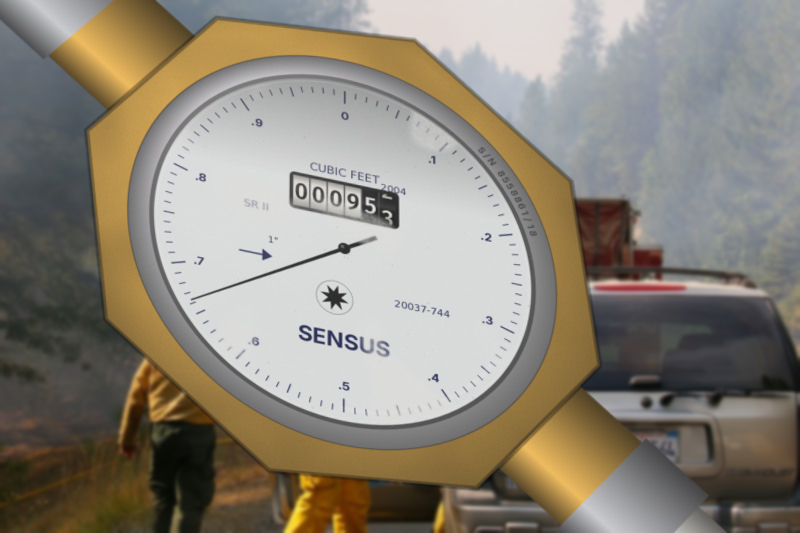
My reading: 952.66,ft³
